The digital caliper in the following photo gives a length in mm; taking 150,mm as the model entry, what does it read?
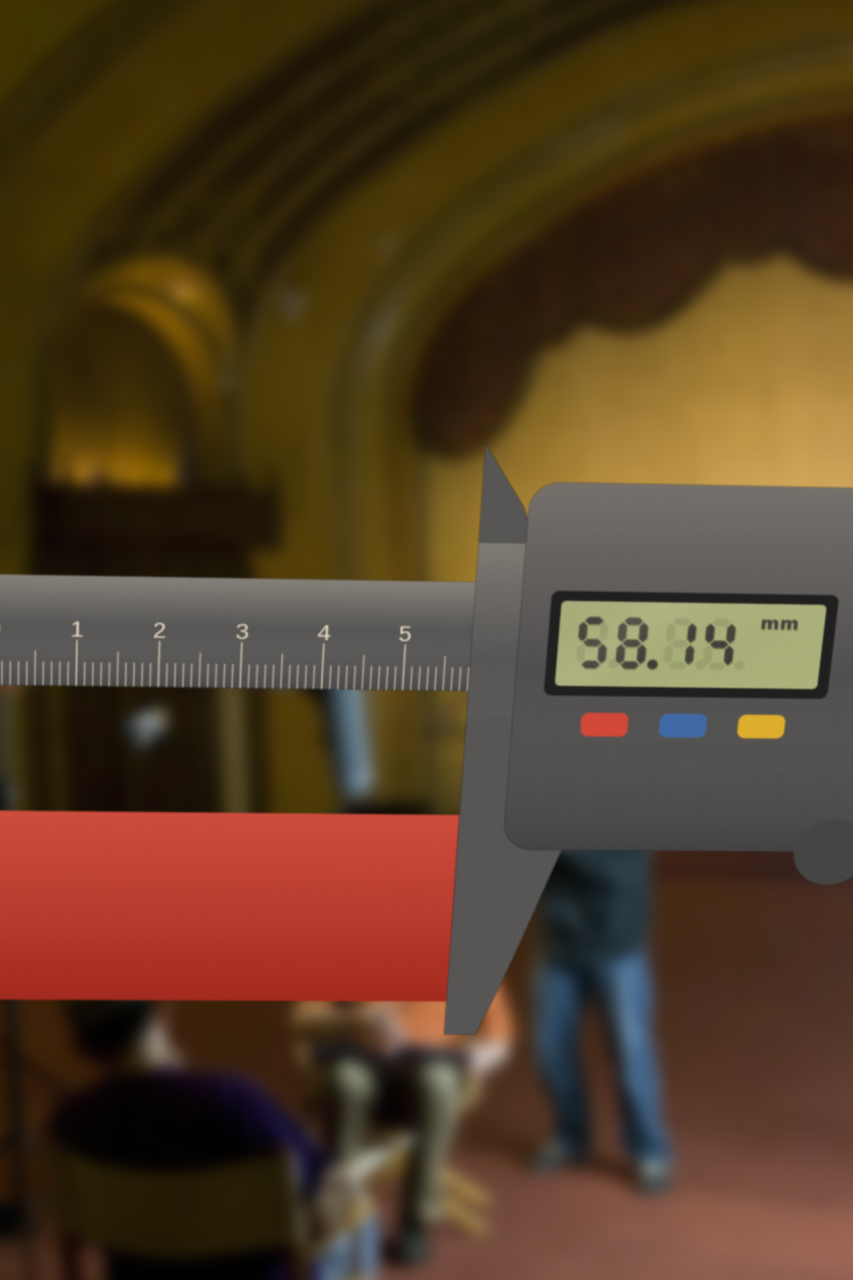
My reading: 58.14,mm
